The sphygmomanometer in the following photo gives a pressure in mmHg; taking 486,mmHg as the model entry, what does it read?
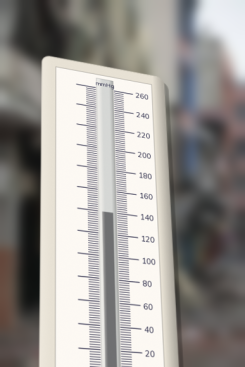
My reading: 140,mmHg
